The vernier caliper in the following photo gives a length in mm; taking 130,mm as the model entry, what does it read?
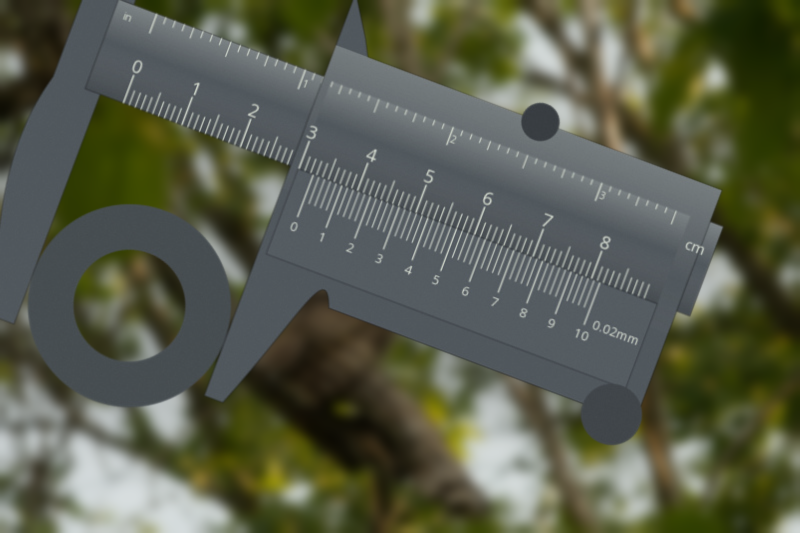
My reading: 32.5,mm
